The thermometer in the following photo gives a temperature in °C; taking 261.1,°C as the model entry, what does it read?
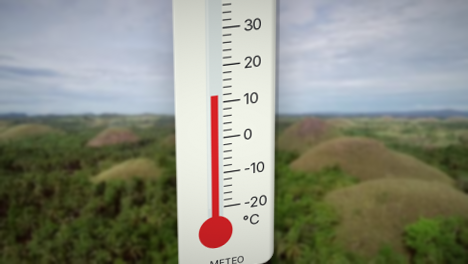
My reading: 12,°C
